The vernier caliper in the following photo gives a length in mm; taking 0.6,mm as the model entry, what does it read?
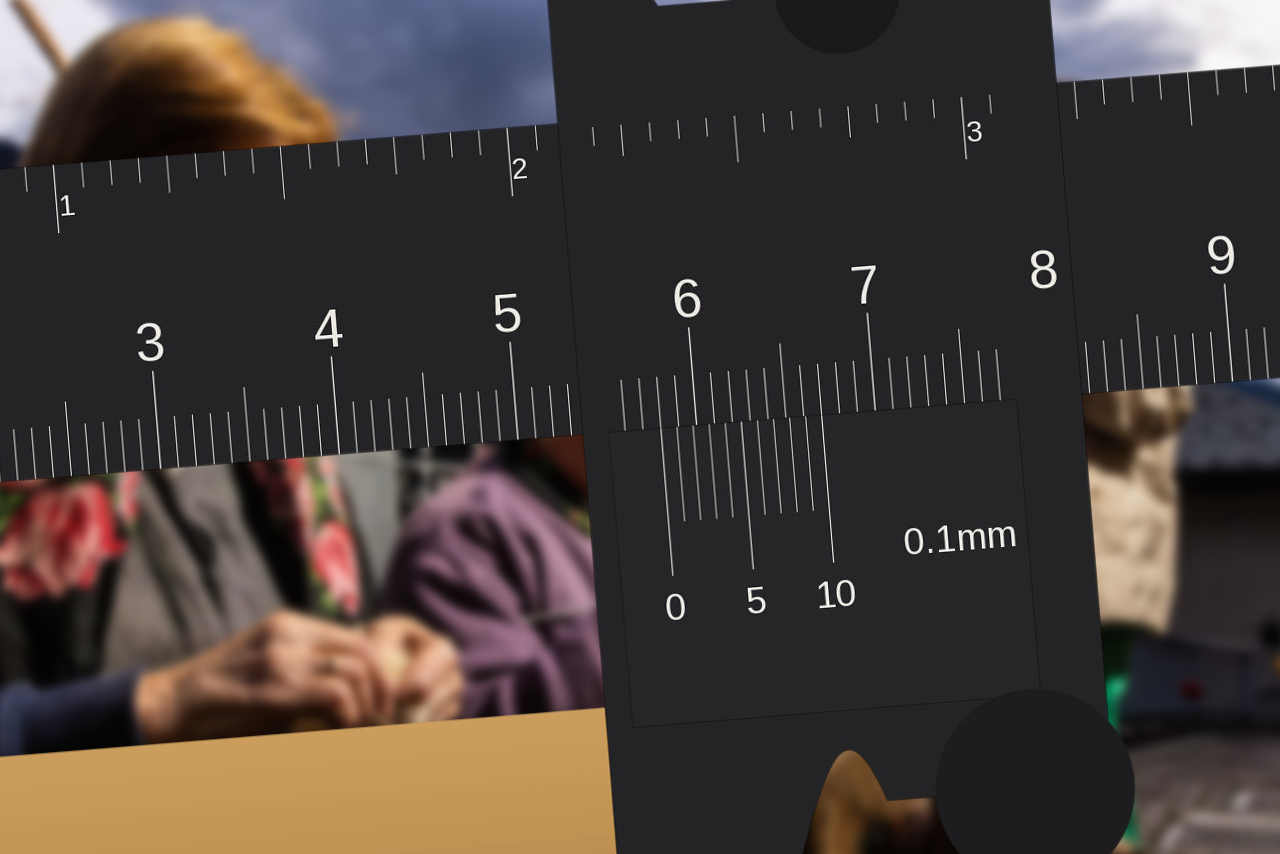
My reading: 58.0,mm
